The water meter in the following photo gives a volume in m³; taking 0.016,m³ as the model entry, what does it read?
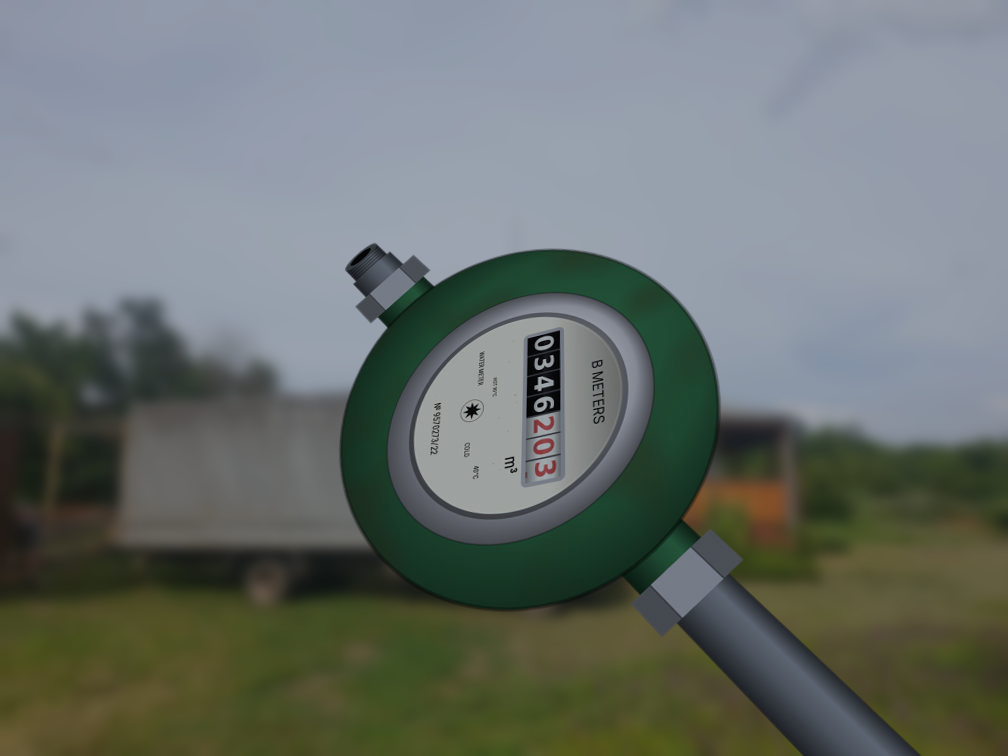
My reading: 346.203,m³
